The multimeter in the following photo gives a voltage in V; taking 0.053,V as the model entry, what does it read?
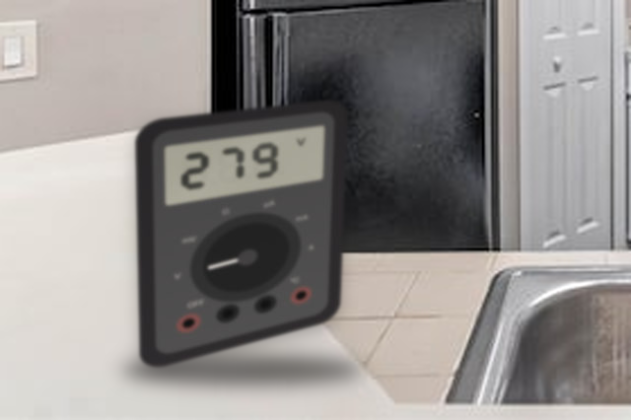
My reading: 279,V
